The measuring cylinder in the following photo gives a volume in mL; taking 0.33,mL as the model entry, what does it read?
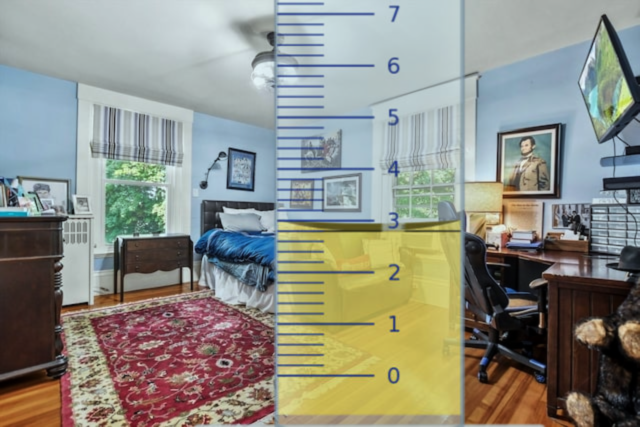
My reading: 2.8,mL
